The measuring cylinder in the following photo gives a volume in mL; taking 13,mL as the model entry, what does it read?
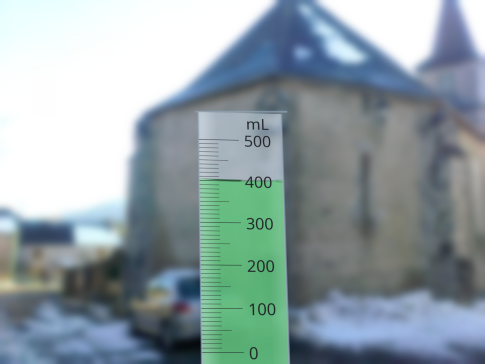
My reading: 400,mL
